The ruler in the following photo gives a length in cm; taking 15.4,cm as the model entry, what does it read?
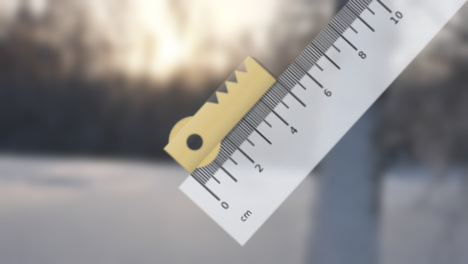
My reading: 5,cm
